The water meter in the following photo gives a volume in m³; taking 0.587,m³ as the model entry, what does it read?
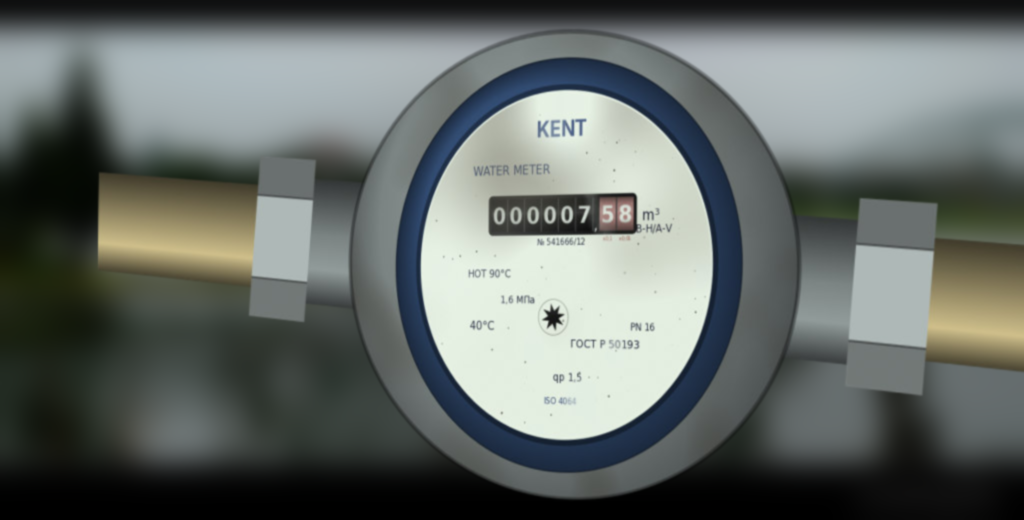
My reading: 7.58,m³
